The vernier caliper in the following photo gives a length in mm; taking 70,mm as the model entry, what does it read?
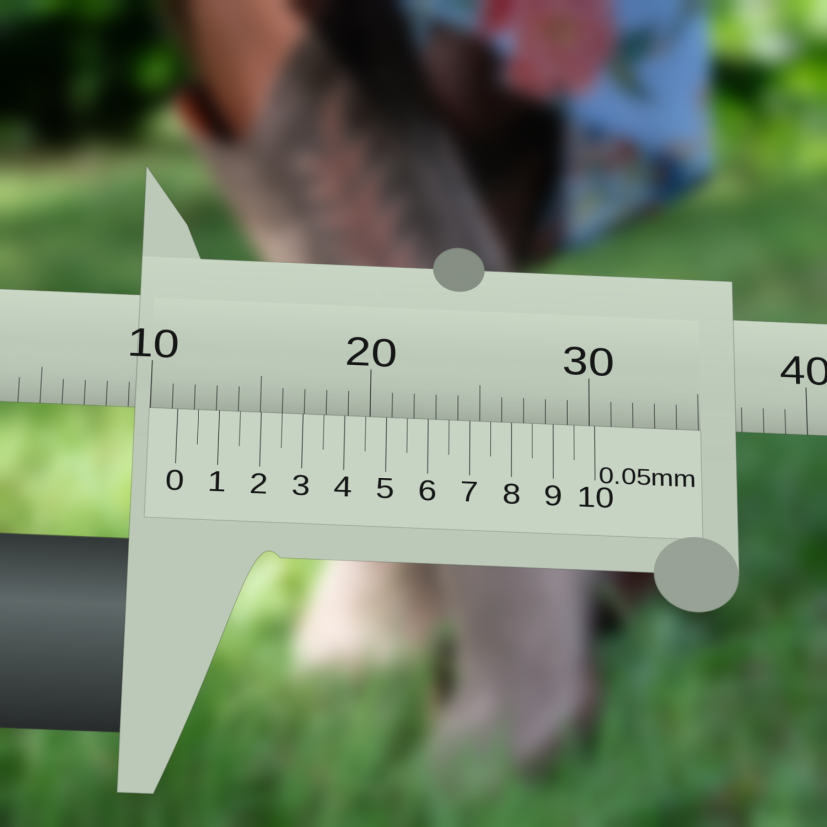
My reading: 11.25,mm
